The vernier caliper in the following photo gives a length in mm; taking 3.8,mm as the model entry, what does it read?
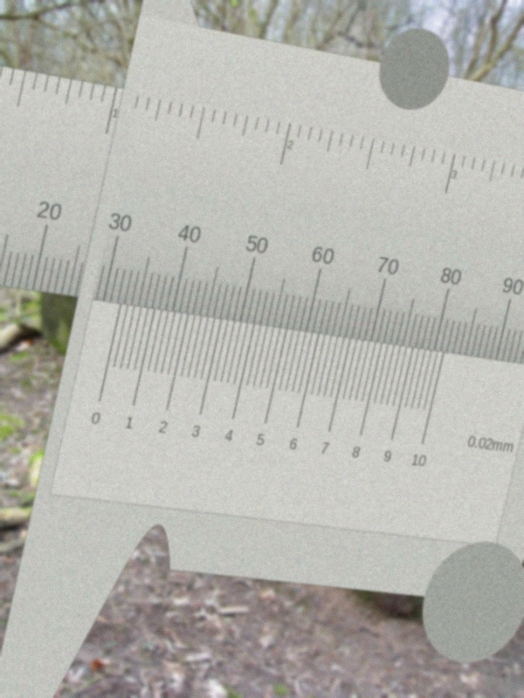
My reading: 32.5,mm
